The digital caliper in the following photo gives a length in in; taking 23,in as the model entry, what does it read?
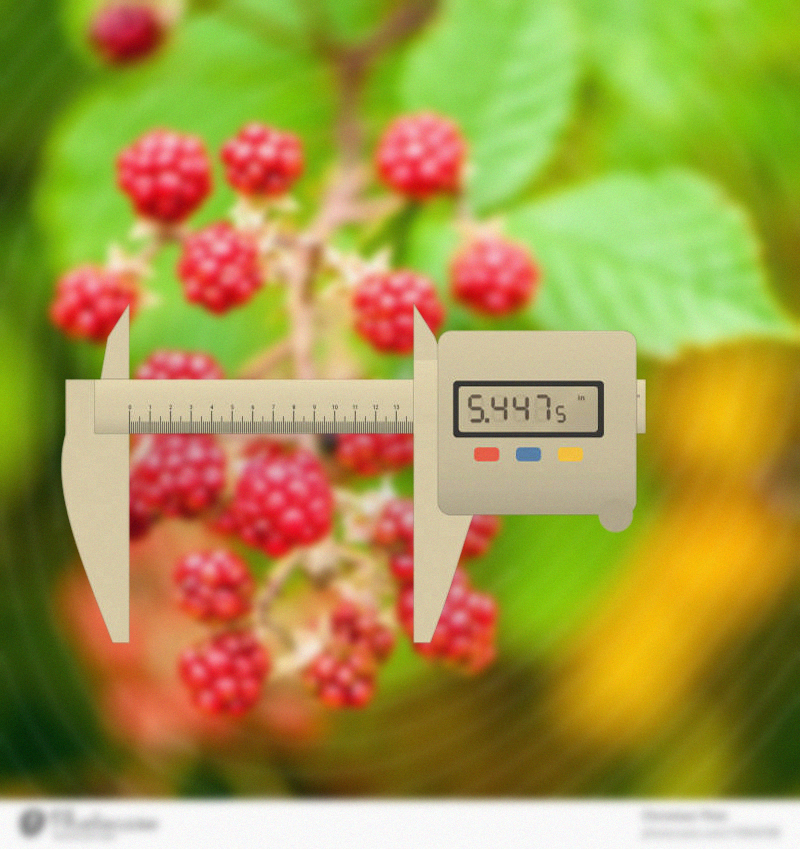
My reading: 5.4475,in
